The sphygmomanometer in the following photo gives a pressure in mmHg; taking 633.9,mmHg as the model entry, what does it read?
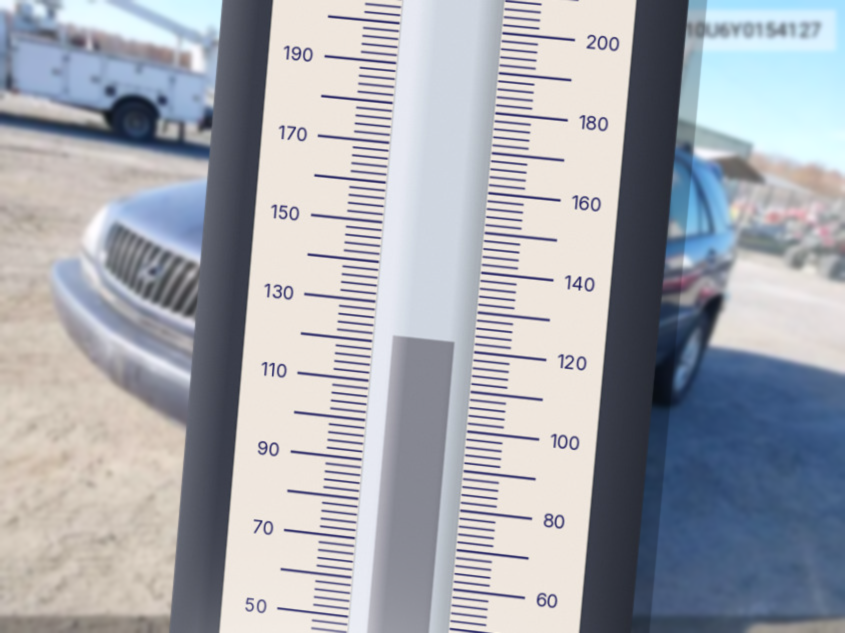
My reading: 122,mmHg
